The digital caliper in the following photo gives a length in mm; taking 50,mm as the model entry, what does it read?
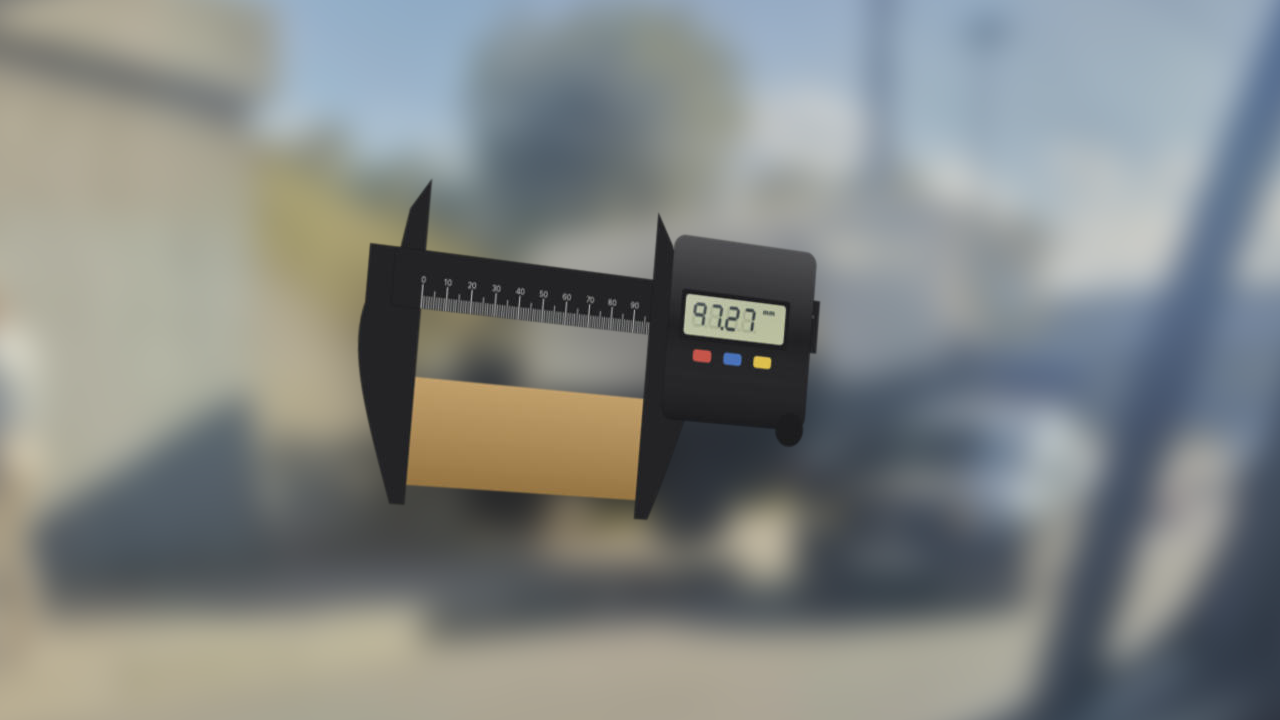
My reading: 97.27,mm
